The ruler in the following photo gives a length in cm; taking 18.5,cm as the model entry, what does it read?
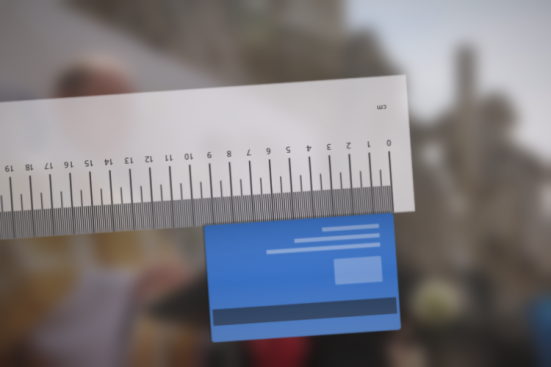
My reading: 9.5,cm
